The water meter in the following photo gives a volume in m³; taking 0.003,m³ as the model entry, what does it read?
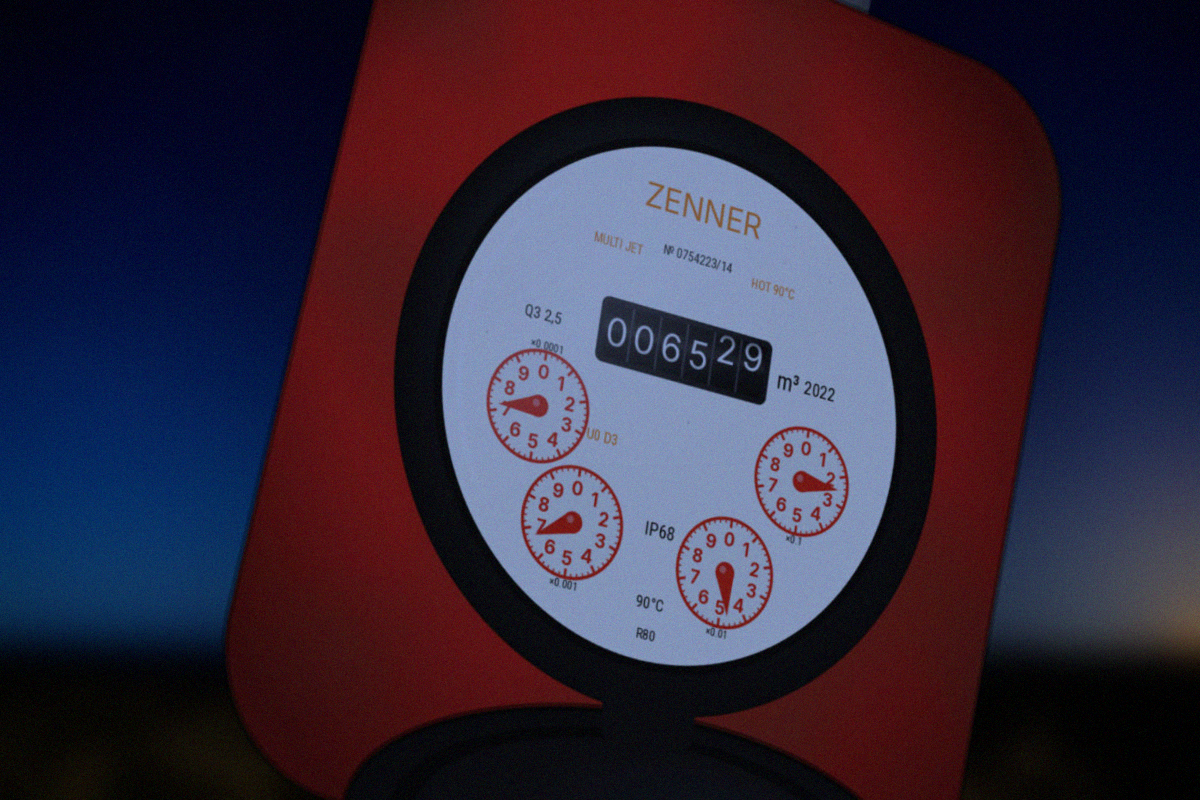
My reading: 6529.2467,m³
